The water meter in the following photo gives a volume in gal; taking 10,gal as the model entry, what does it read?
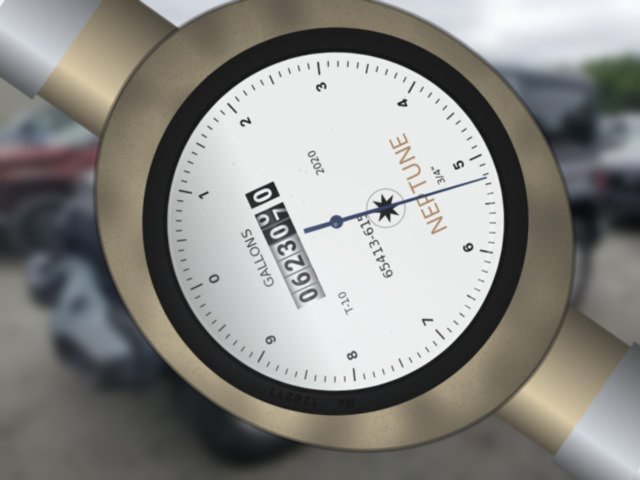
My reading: 623065.2,gal
